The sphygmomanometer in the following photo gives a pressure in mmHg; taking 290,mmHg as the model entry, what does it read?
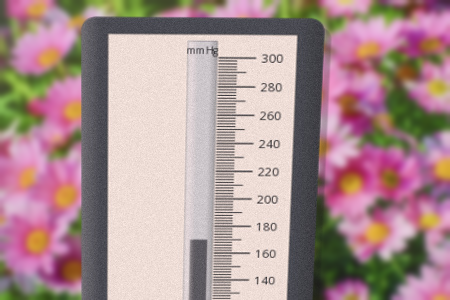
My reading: 170,mmHg
